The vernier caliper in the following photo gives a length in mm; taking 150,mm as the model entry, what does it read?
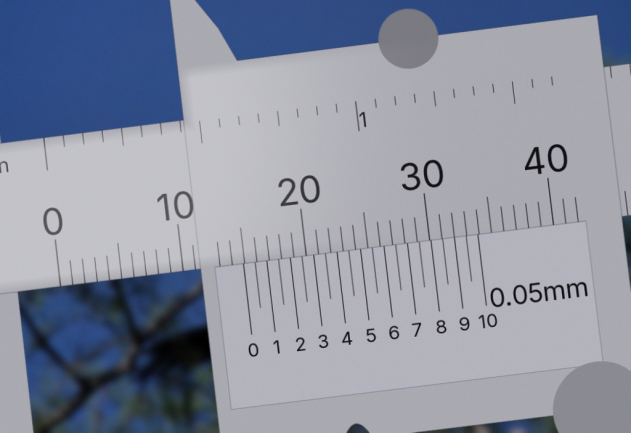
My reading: 14.9,mm
